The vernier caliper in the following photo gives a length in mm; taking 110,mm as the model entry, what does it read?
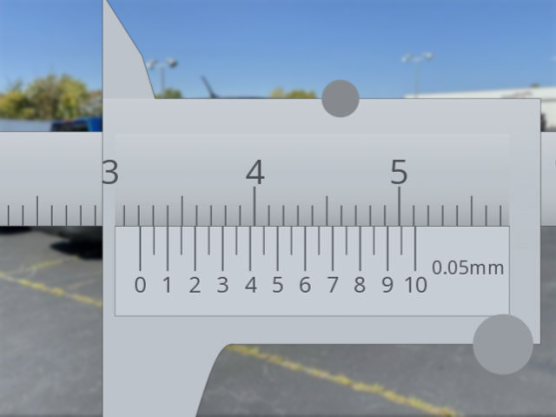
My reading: 32.1,mm
